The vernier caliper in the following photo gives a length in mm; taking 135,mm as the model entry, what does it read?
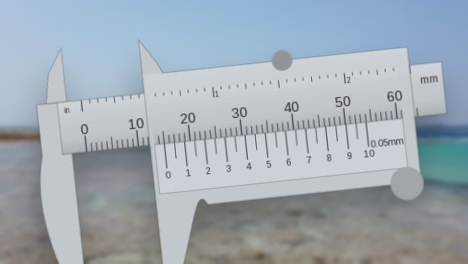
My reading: 15.0,mm
